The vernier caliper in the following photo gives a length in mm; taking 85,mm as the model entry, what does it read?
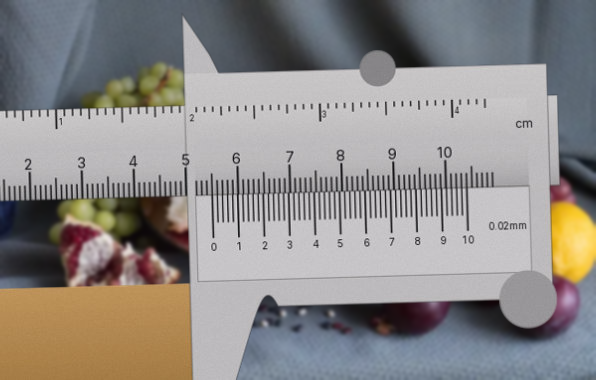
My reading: 55.0,mm
